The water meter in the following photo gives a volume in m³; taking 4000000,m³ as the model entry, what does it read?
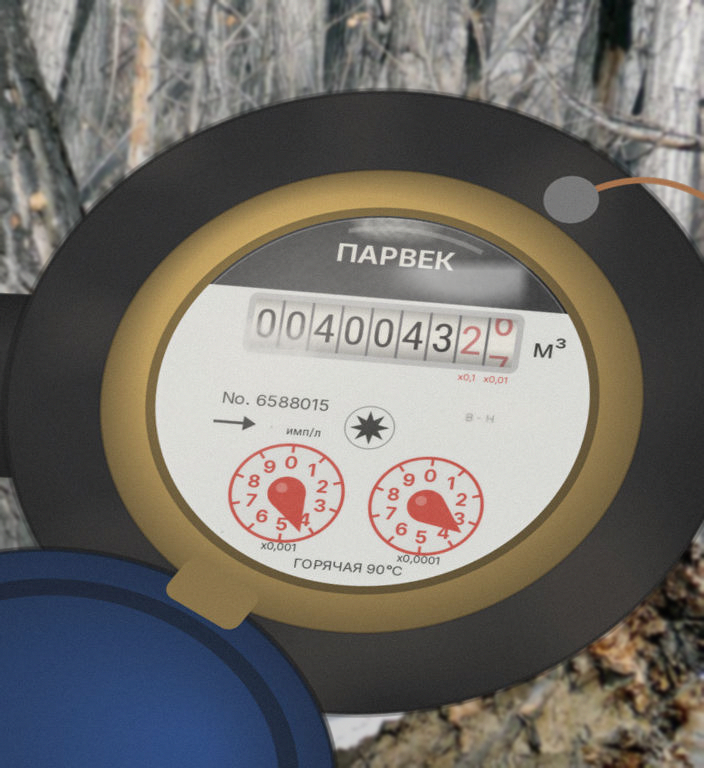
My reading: 40043.2643,m³
